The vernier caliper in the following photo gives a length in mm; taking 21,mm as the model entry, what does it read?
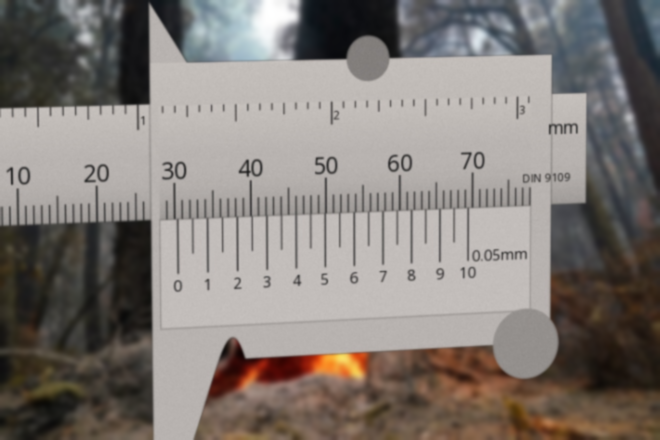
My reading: 30.4,mm
